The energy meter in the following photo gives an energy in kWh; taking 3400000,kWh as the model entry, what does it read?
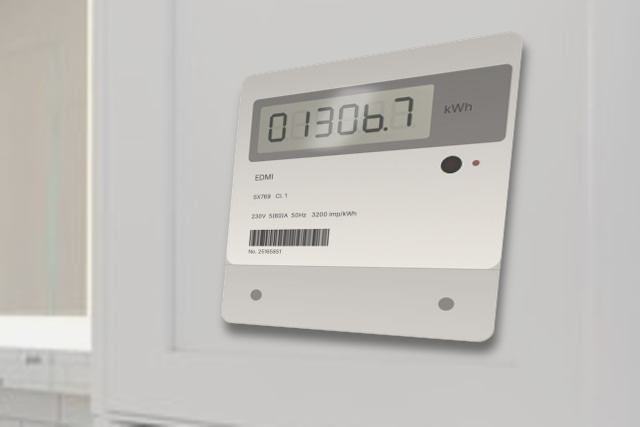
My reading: 1306.7,kWh
